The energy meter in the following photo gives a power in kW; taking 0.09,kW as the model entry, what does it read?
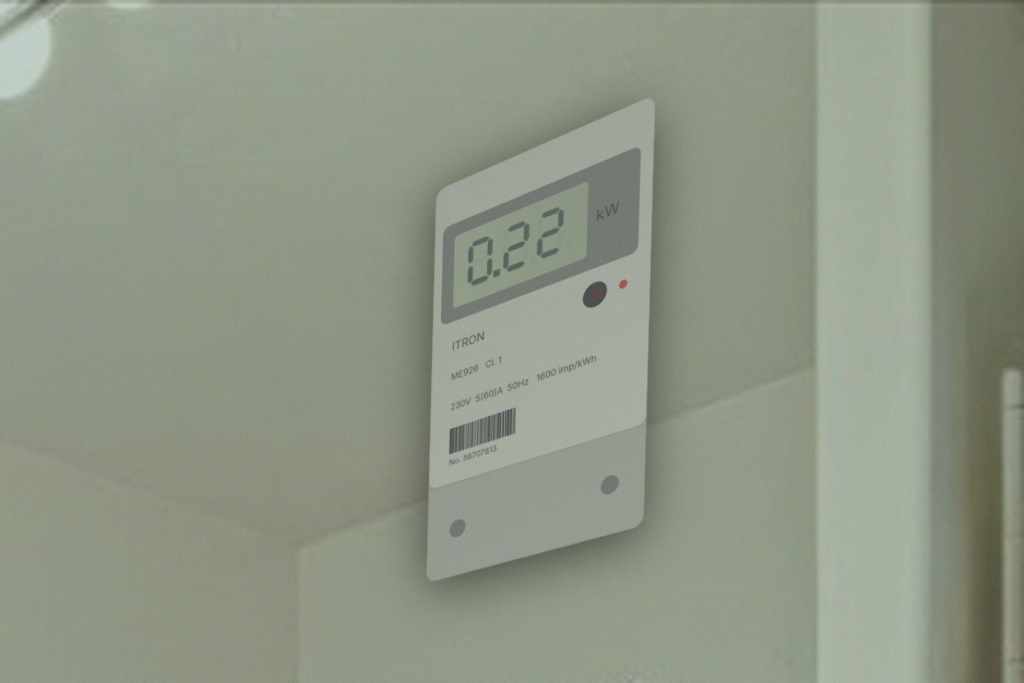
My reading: 0.22,kW
